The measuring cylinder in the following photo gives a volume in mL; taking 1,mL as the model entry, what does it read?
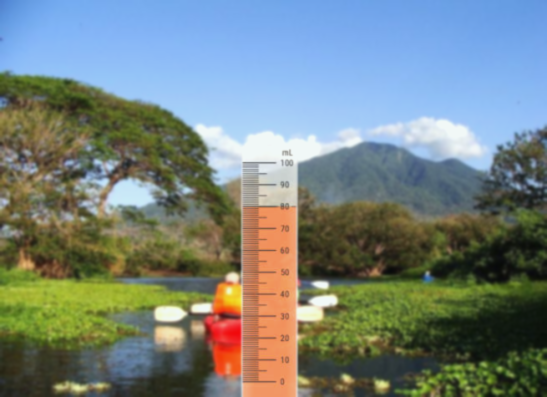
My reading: 80,mL
